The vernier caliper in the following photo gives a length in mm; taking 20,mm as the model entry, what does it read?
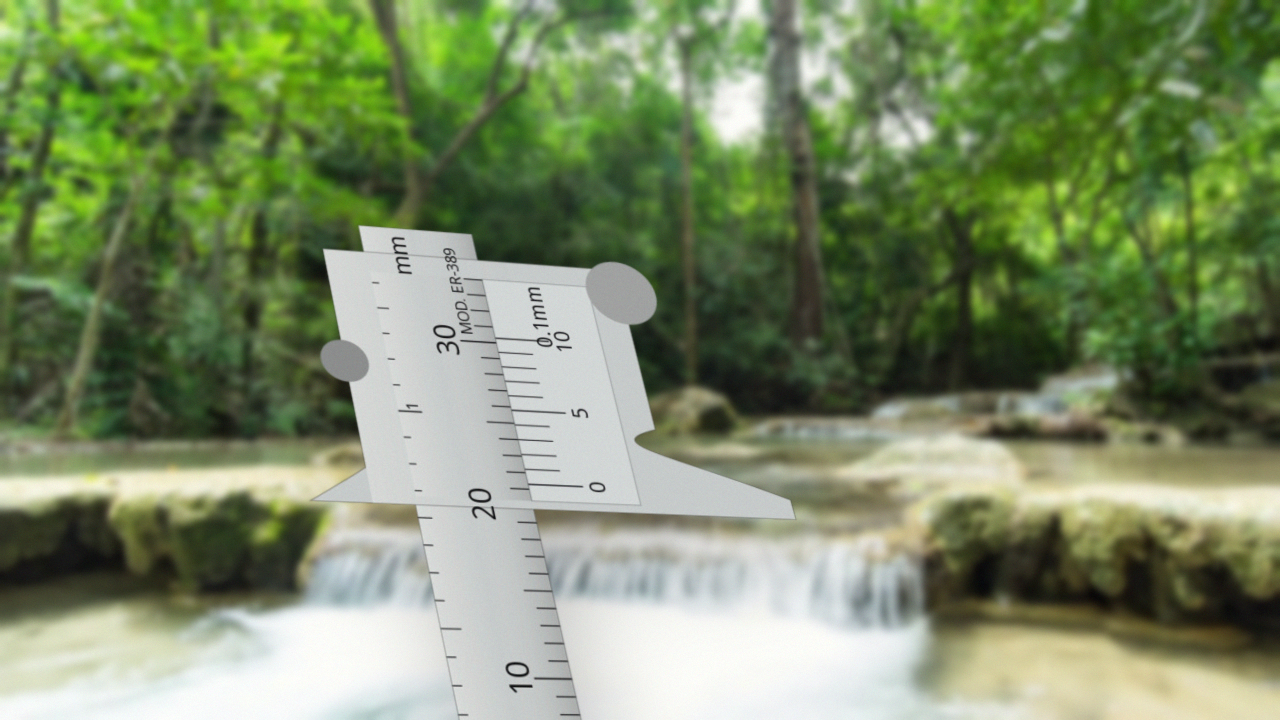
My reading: 21.3,mm
